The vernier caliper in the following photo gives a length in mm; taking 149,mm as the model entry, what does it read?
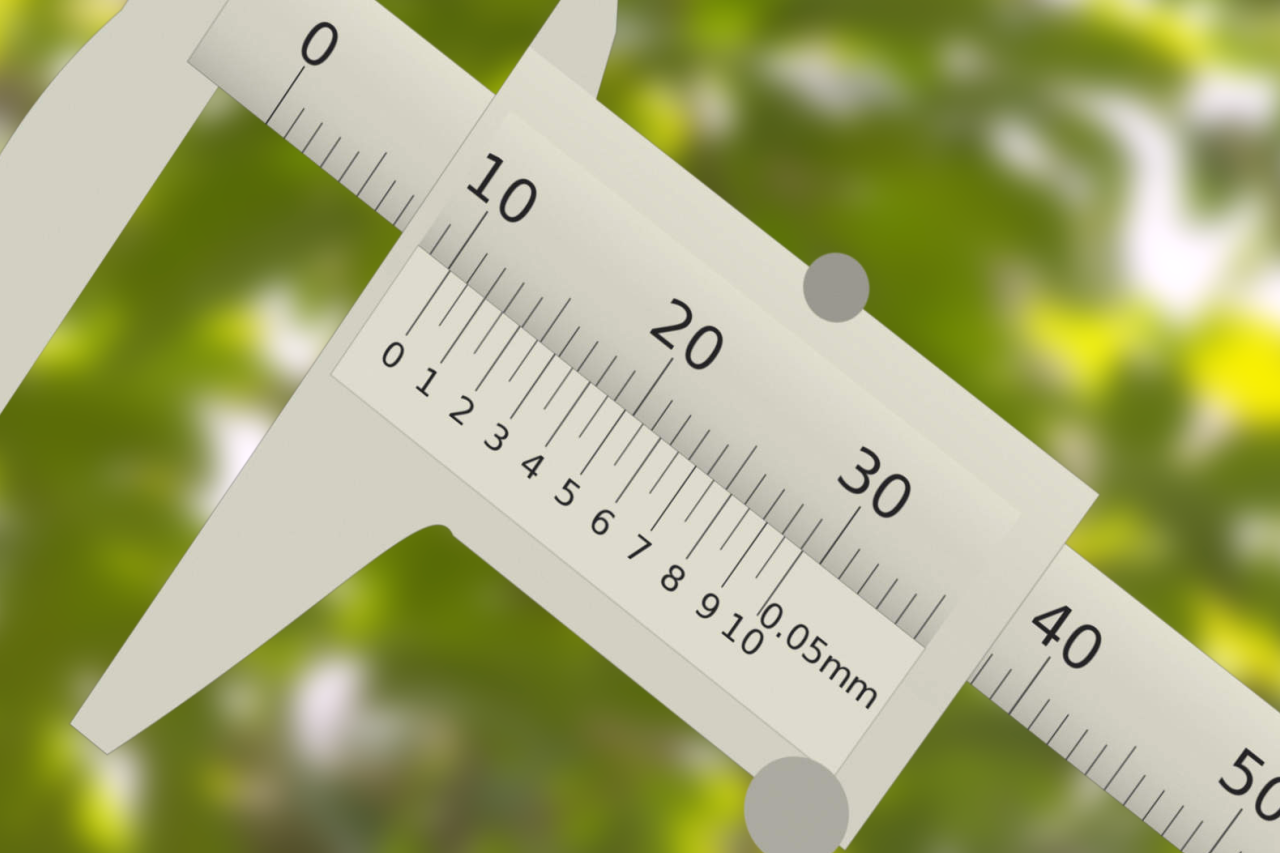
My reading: 10.1,mm
